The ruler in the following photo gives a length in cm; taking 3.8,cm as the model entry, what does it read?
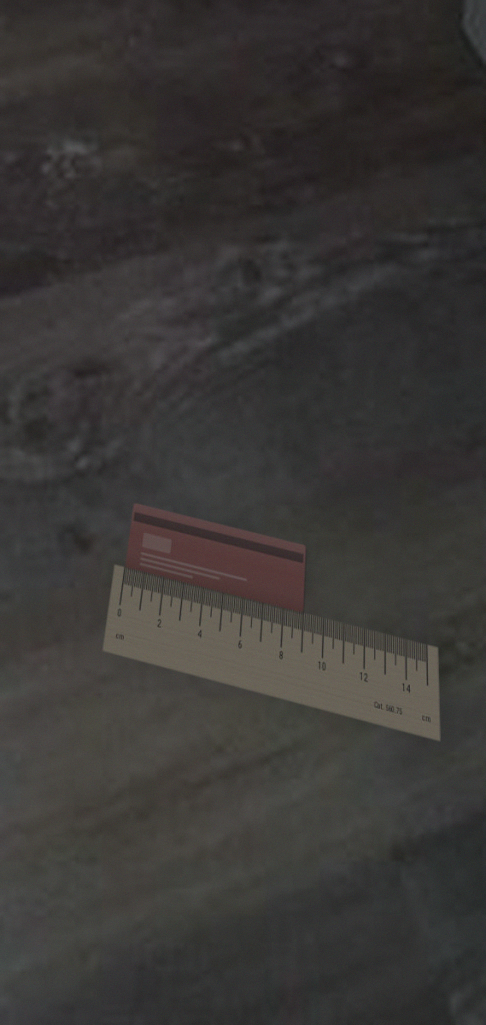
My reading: 9,cm
